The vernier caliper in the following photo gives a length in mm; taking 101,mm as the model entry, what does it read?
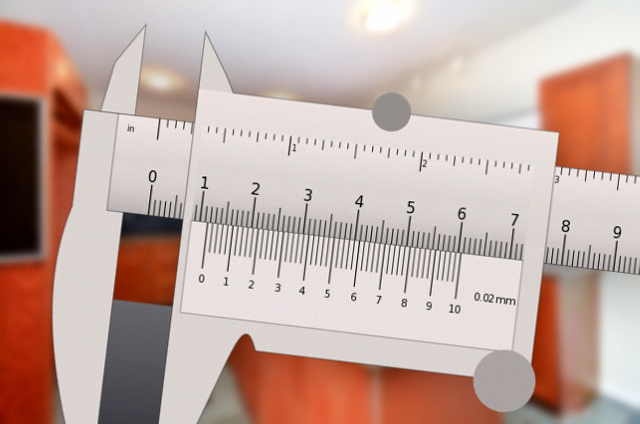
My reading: 11.5,mm
